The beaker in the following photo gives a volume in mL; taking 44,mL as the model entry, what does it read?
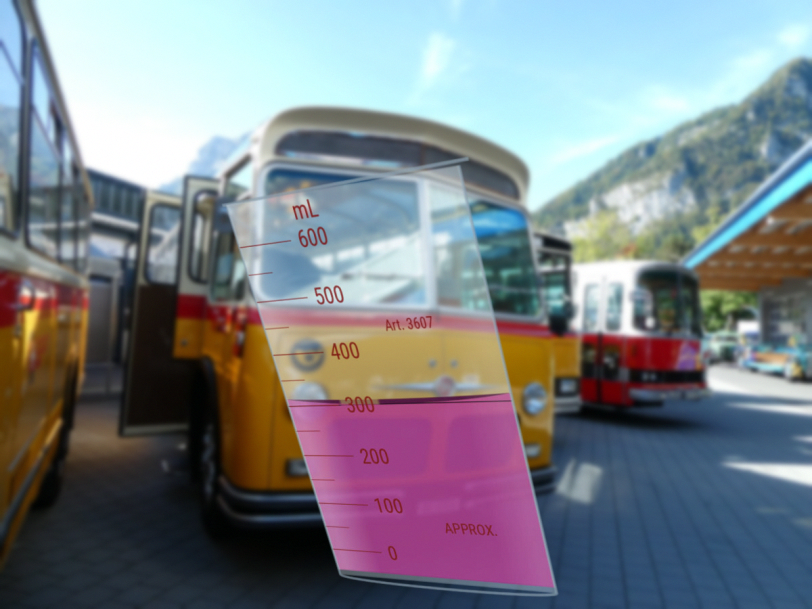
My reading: 300,mL
